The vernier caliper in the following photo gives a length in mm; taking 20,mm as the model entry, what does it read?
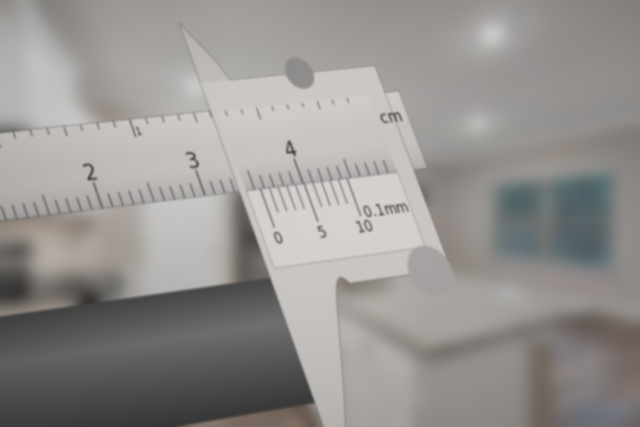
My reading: 35.6,mm
